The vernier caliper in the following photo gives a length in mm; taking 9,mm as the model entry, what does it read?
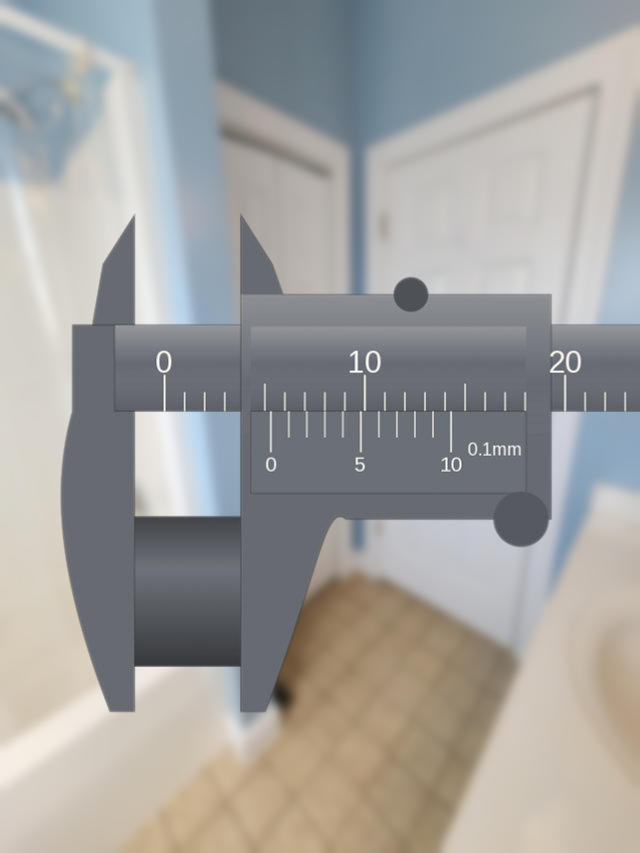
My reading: 5.3,mm
